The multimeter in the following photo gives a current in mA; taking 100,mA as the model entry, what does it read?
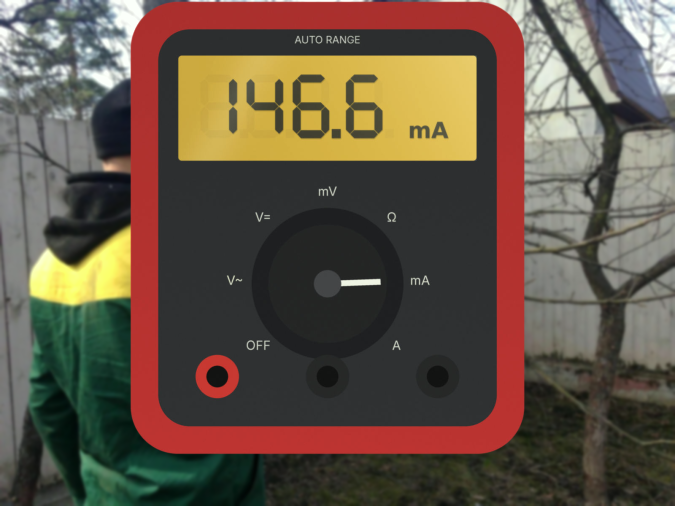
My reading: 146.6,mA
